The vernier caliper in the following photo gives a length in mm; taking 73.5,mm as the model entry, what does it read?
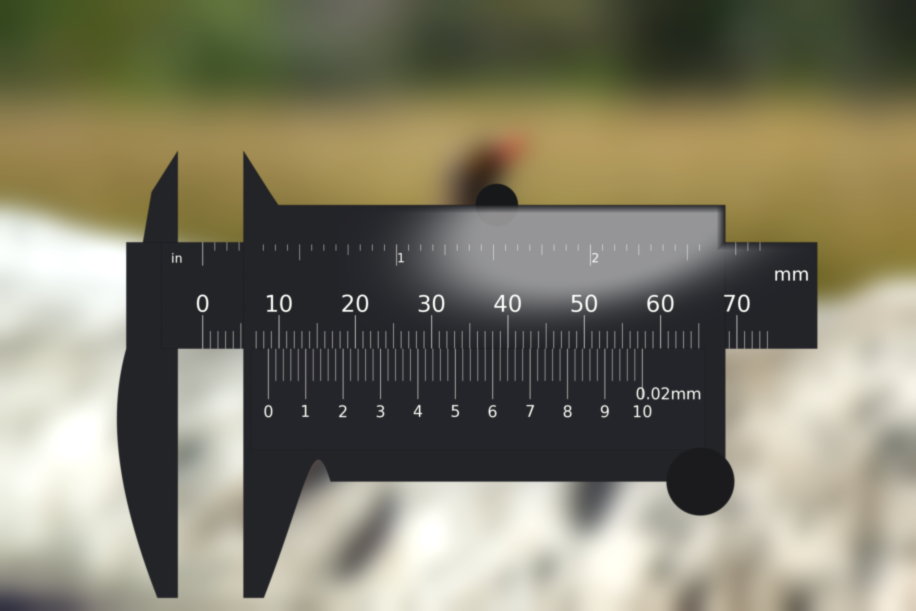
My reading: 8.6,mm
